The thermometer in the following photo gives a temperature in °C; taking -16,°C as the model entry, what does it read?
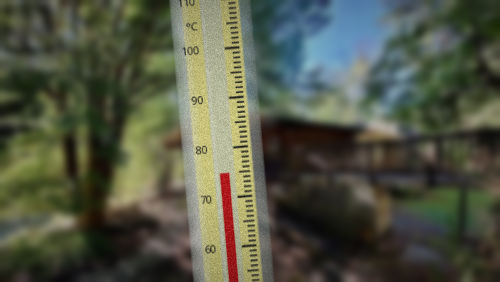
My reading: 75,°C
